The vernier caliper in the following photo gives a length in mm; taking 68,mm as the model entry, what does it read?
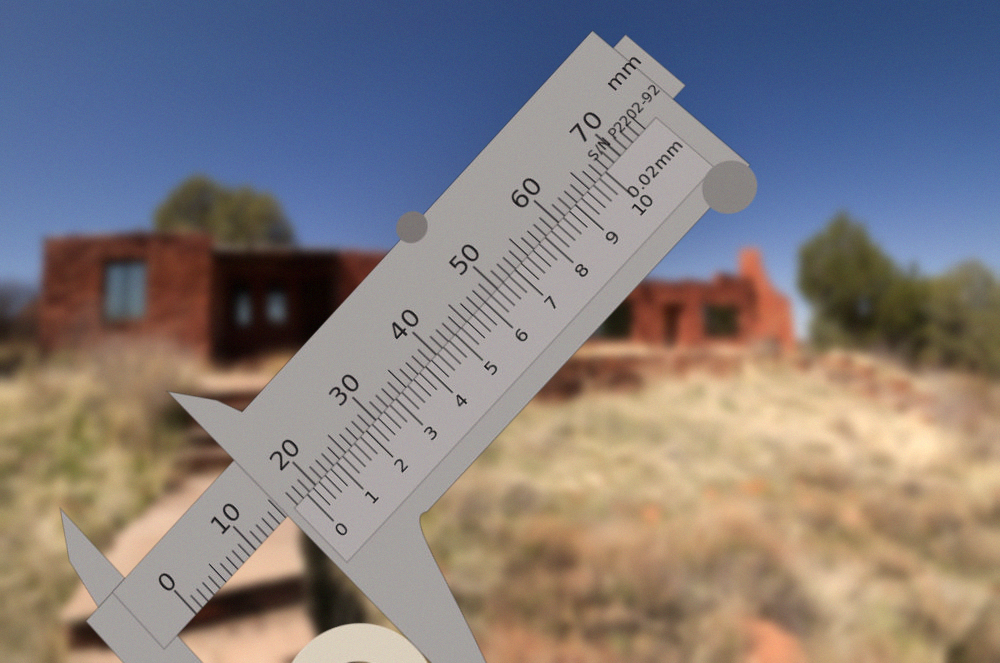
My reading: 18.6,mm
